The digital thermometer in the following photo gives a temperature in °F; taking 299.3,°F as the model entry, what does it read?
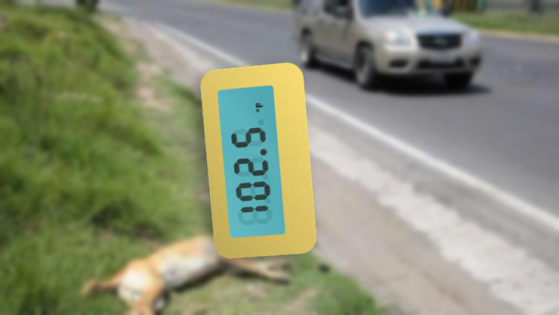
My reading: 102.5,°F
